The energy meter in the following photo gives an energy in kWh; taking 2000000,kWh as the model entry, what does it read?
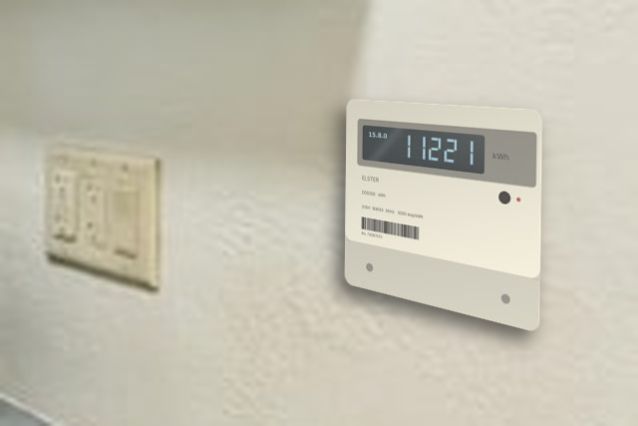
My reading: 11221,kWh
